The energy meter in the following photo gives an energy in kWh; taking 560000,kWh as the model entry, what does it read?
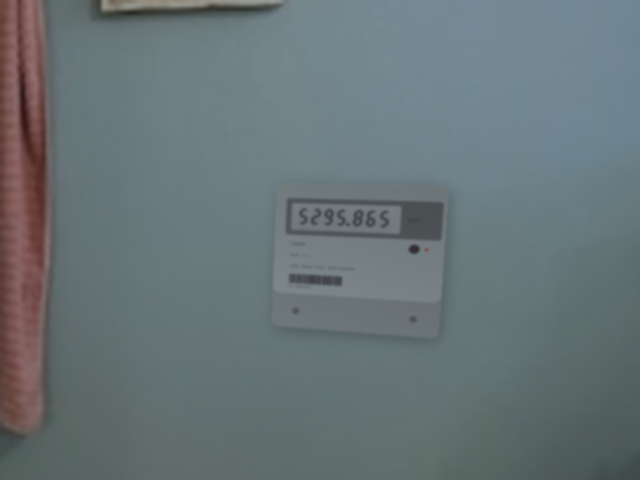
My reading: 5295.865,kWh
